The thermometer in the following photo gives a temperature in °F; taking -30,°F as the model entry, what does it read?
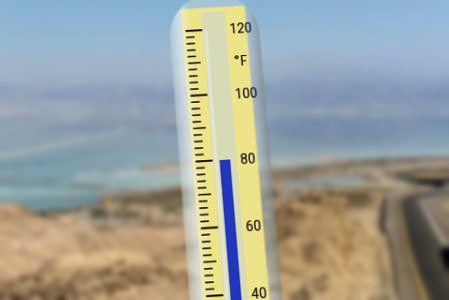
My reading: 80,°F
